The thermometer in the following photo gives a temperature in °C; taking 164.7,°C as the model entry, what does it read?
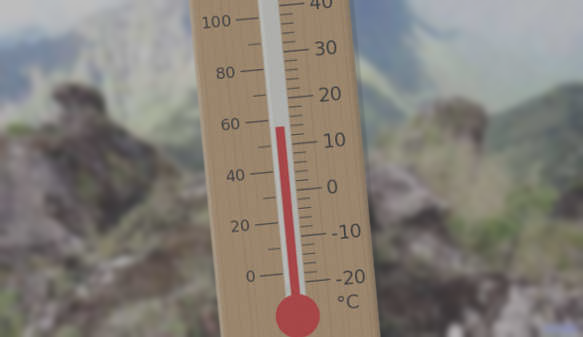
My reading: 14,°C
